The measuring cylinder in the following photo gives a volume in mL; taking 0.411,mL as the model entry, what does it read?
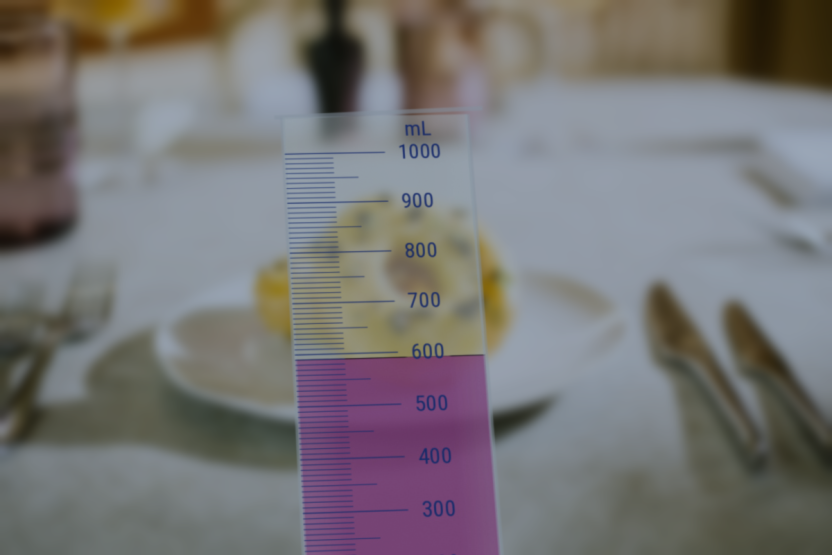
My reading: 590,mL
